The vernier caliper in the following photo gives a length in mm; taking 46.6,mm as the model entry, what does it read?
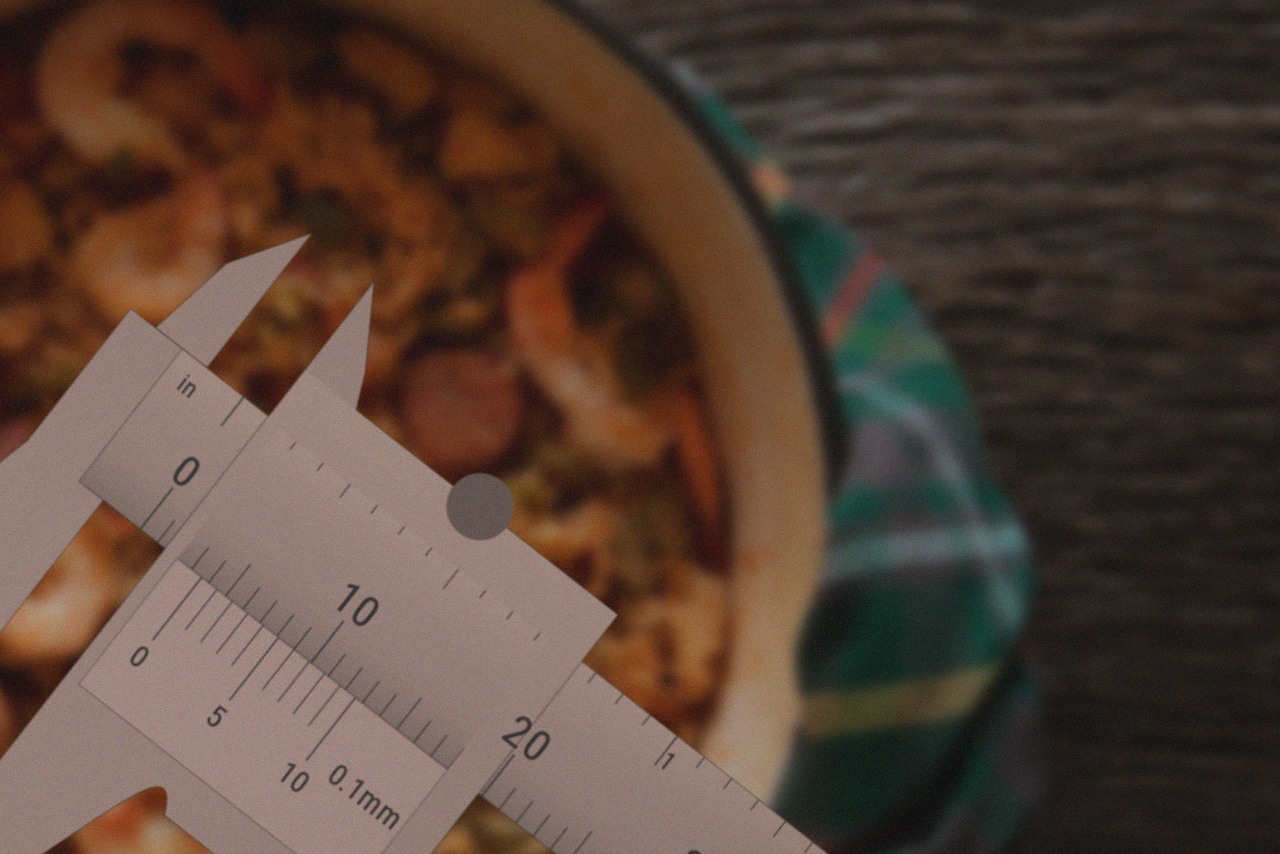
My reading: 3.6,mm
